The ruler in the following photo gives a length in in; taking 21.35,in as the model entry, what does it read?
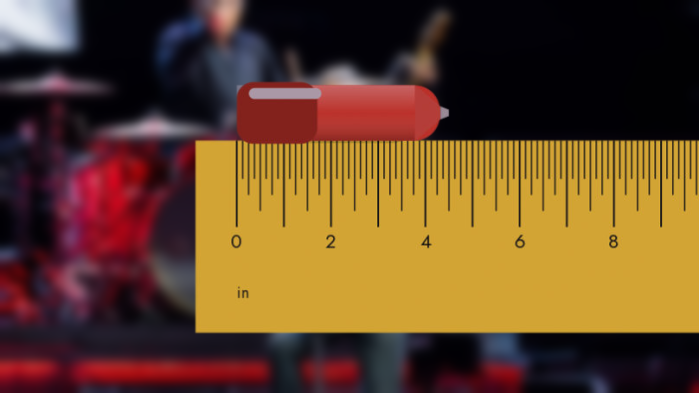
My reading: 4.5,in
